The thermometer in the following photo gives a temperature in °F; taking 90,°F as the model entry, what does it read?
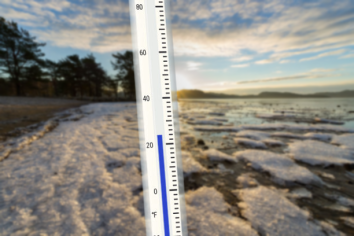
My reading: 24,°F
